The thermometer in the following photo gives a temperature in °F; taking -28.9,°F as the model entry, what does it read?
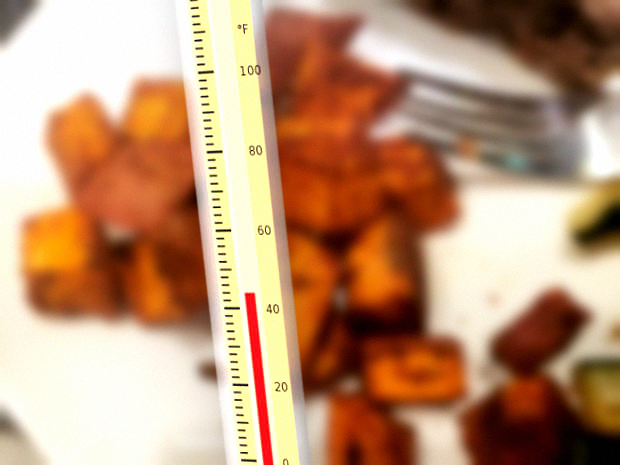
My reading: 44,°F
